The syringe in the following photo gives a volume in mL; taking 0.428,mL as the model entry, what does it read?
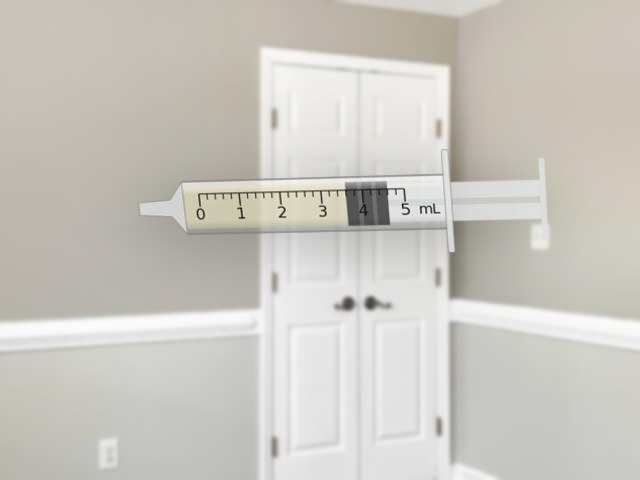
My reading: 3.6,mL
